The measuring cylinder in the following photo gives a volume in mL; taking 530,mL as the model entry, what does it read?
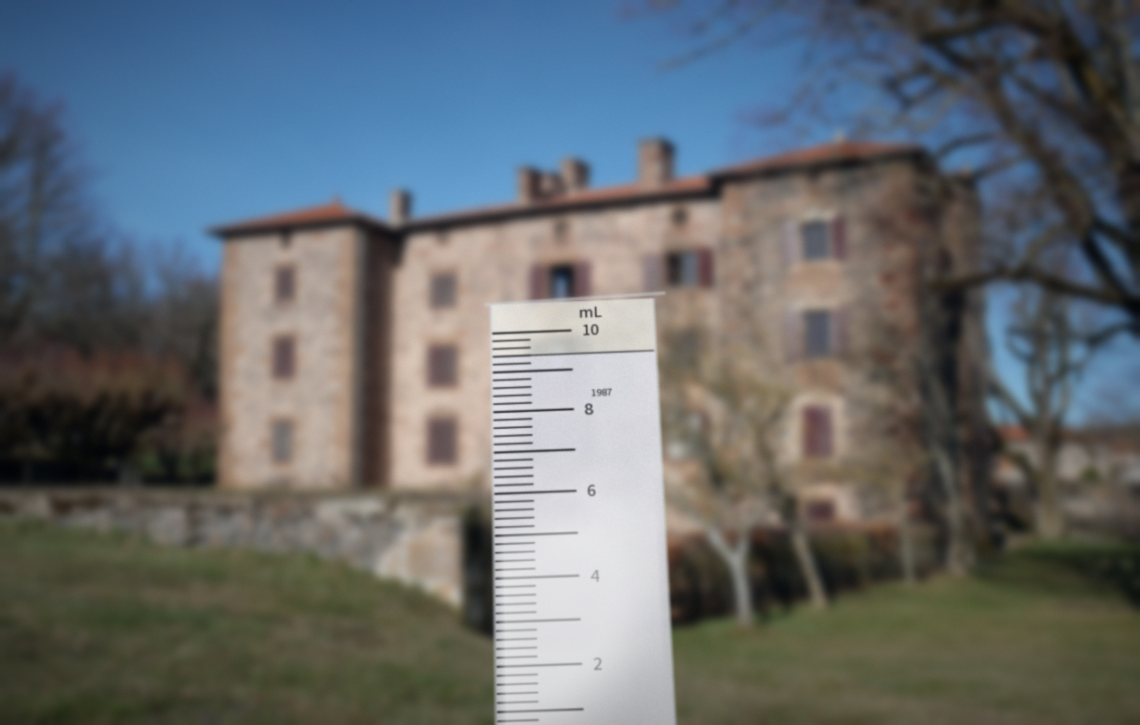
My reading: 9.4,mL
